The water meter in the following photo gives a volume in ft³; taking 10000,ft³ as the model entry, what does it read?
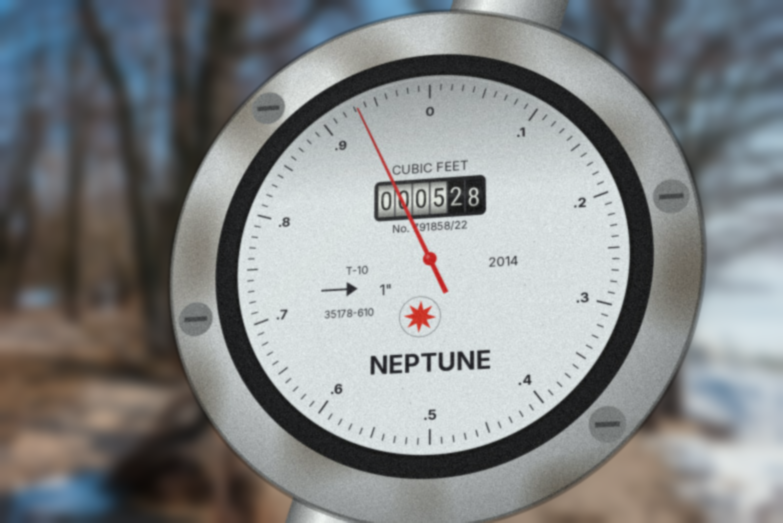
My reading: 527.93,ft³
